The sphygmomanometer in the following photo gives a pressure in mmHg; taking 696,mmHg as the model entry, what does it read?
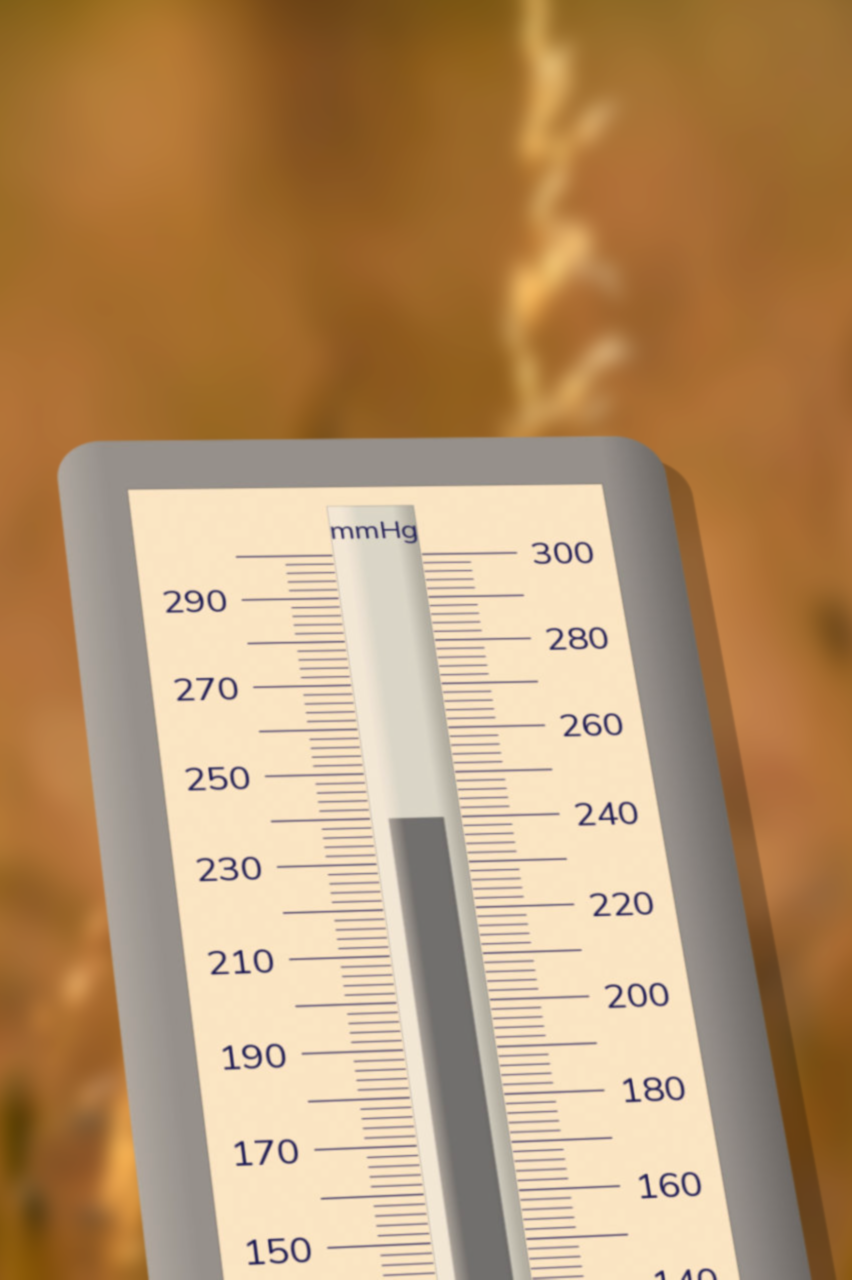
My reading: 240,mmHg
